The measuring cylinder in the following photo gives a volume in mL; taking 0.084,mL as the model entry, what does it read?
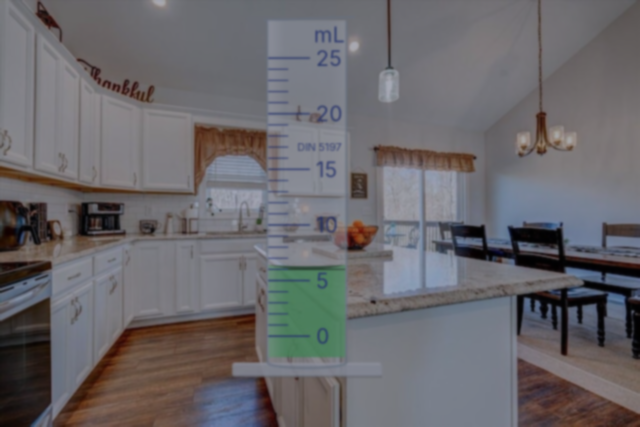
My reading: 6,mL
